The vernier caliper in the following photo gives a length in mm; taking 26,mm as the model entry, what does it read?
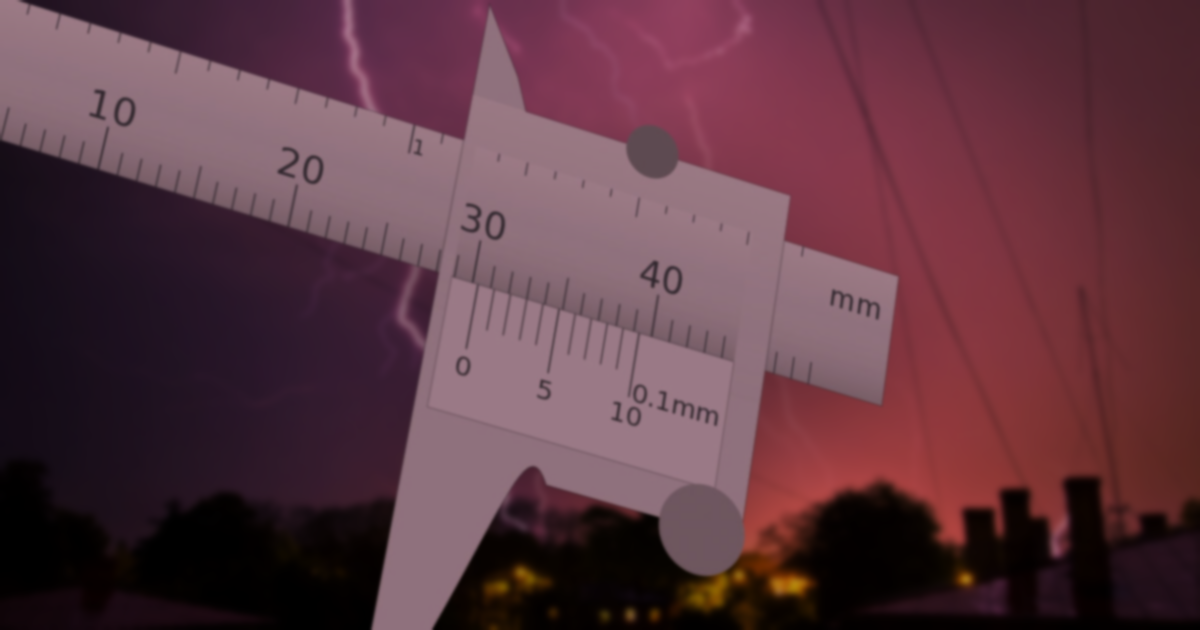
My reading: 30.3,mm
